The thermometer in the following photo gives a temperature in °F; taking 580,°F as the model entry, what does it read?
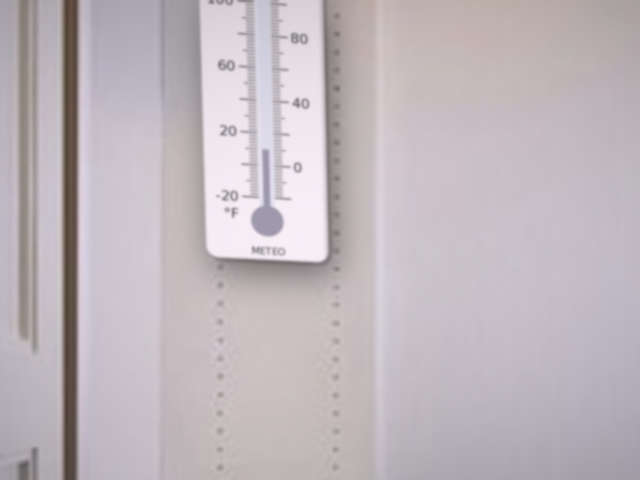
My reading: 10,°F
